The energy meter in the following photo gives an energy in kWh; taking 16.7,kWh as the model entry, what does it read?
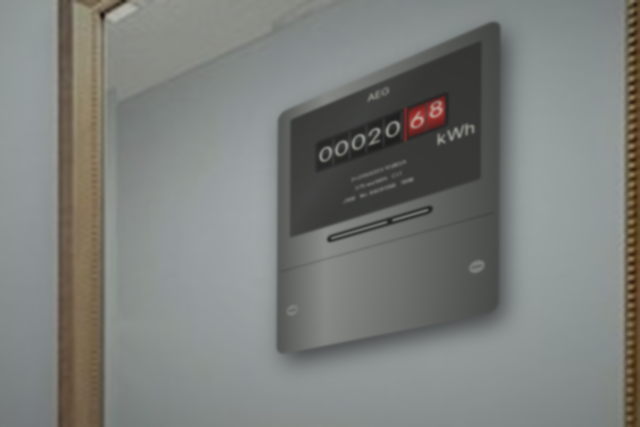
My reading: 20.68,kWh
